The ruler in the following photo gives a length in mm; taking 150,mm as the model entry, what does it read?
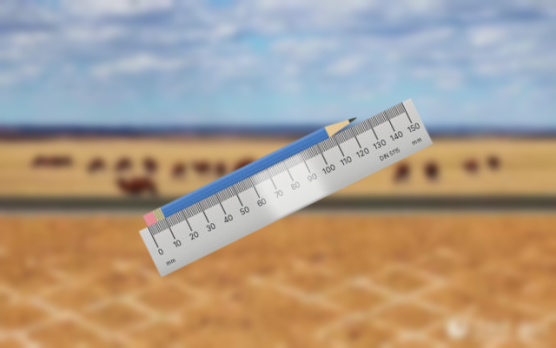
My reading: 125,mm
